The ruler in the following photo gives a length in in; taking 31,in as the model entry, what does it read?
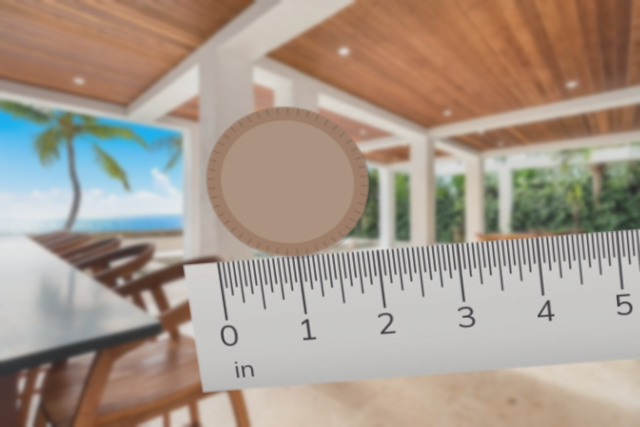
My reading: 2,in
